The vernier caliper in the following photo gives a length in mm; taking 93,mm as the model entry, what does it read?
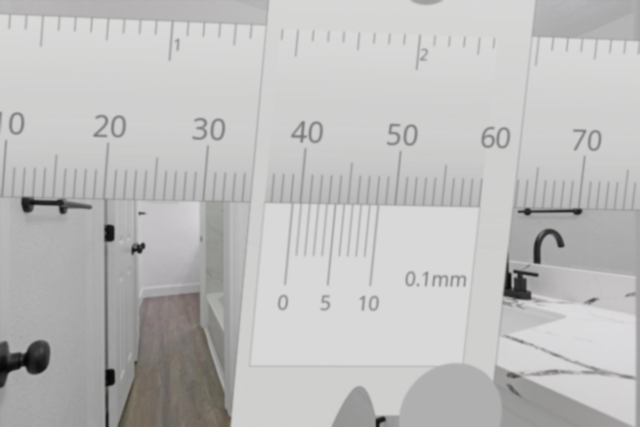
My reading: 39.2,mm
